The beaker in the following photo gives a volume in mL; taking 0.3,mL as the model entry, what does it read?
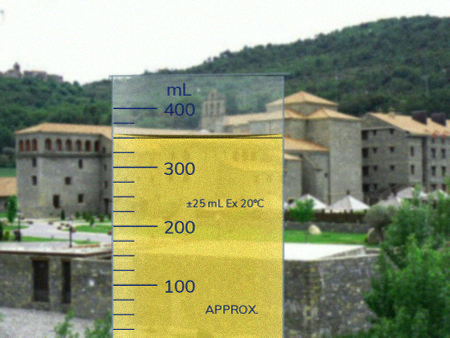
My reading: 350,mL
